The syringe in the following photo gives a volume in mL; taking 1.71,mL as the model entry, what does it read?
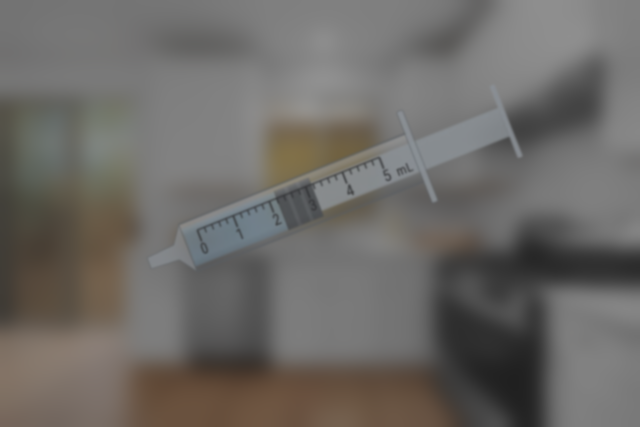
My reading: 2.2,mL
